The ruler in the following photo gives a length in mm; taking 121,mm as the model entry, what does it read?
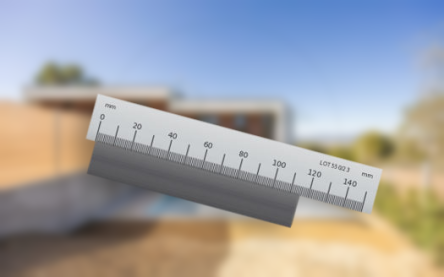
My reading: 115,mm
